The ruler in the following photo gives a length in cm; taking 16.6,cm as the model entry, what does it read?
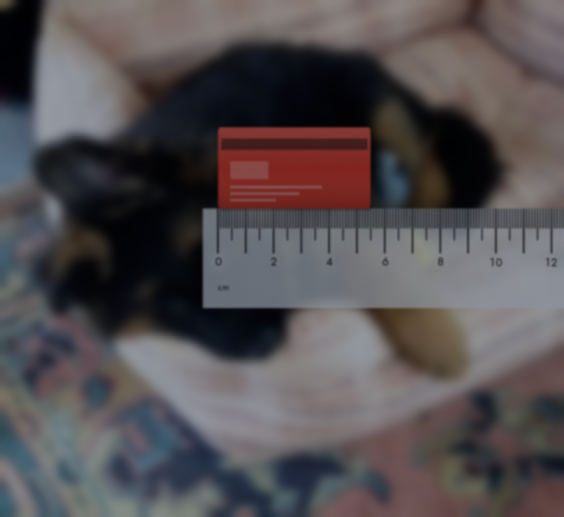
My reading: 5.5,cm
